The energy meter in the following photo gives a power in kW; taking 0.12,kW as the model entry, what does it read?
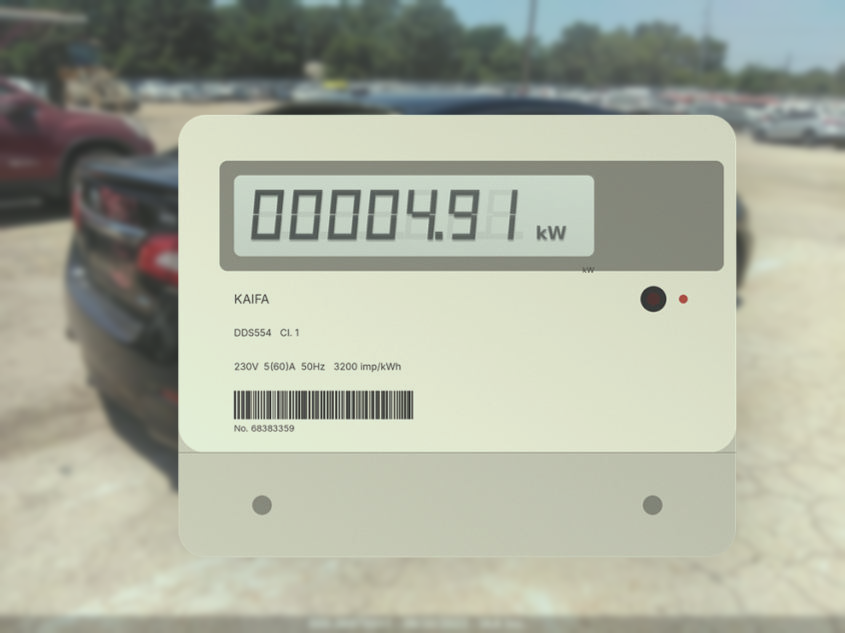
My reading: 4.91,kW
